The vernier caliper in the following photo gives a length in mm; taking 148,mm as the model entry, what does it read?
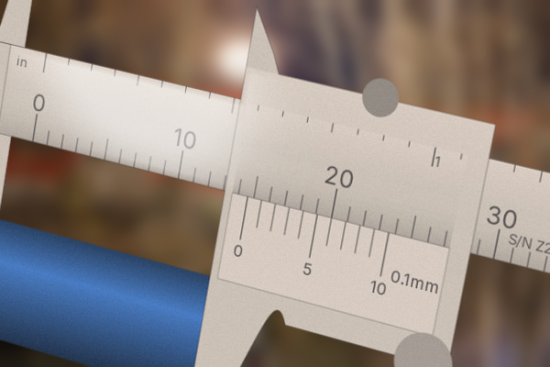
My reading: 14.6,mm
